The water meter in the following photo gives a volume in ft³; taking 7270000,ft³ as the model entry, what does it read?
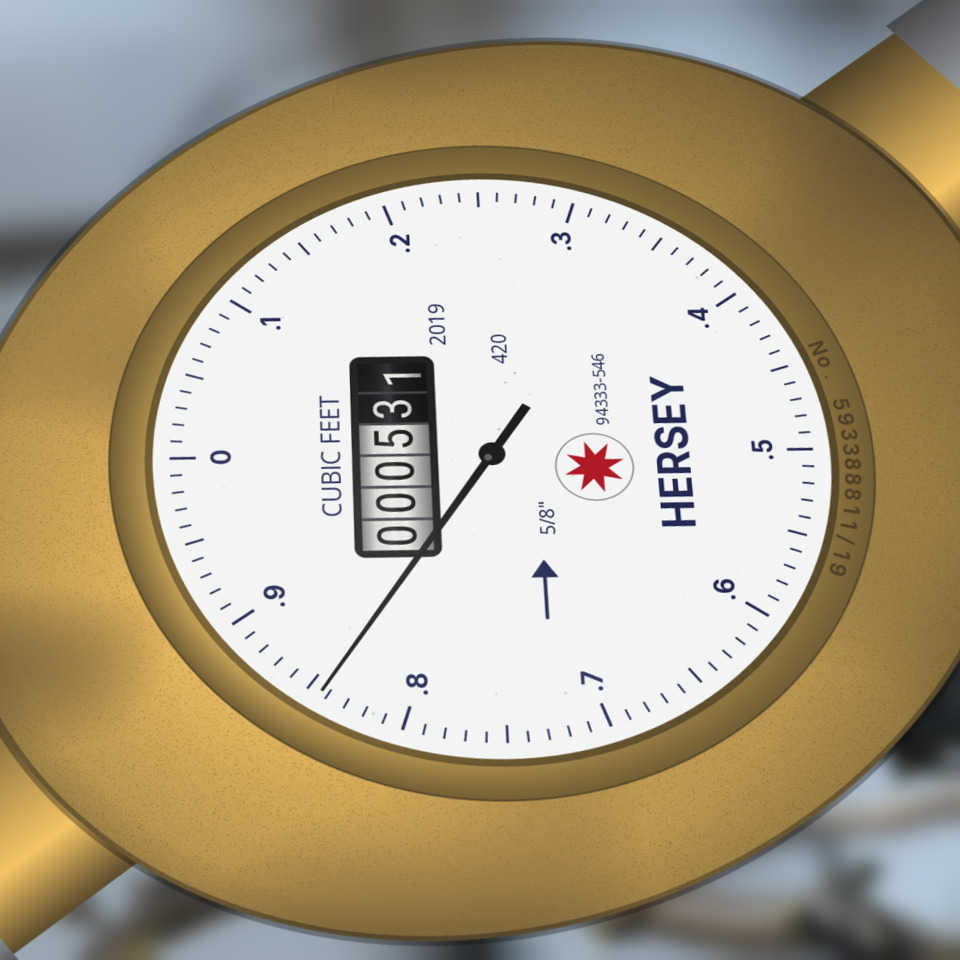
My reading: 530.84,ft³
